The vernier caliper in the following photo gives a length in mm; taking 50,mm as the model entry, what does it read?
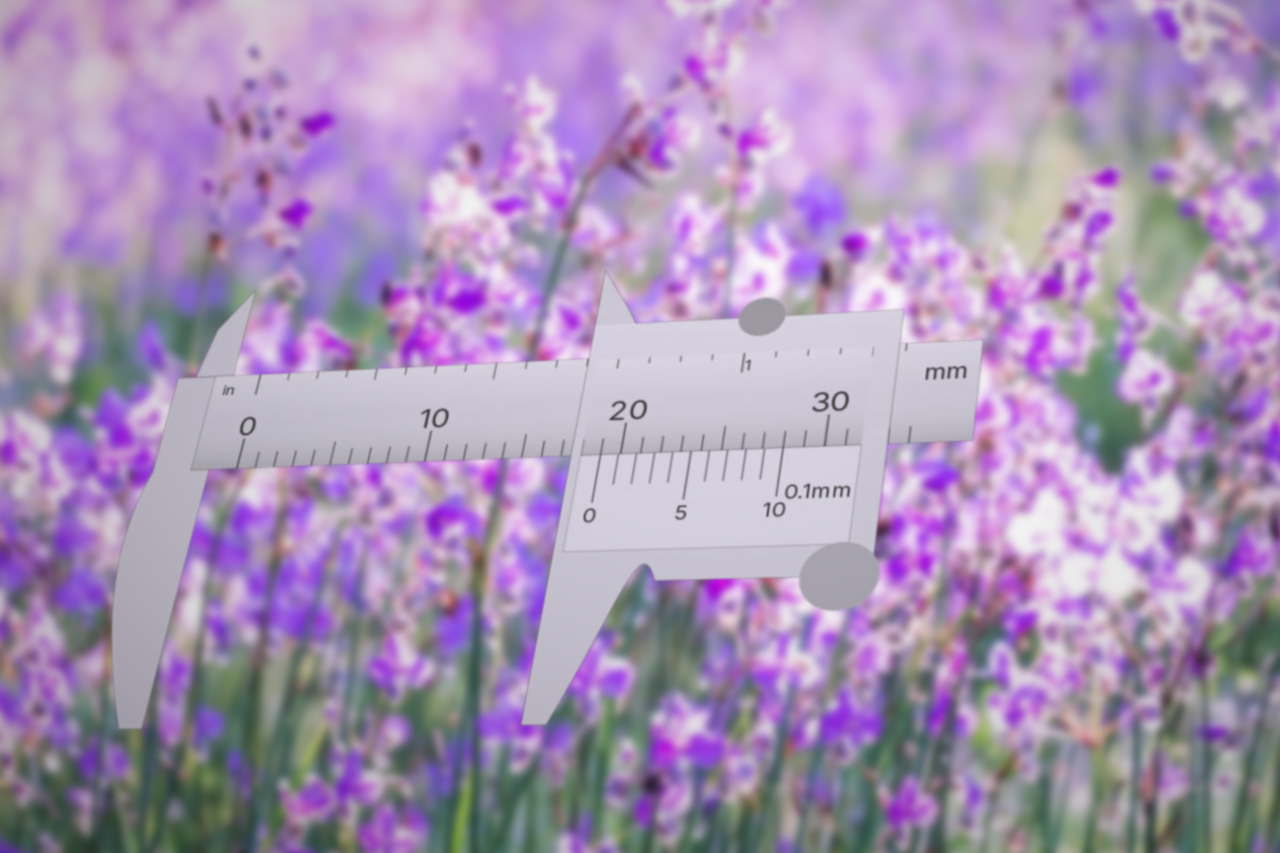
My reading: 19.0,mm
